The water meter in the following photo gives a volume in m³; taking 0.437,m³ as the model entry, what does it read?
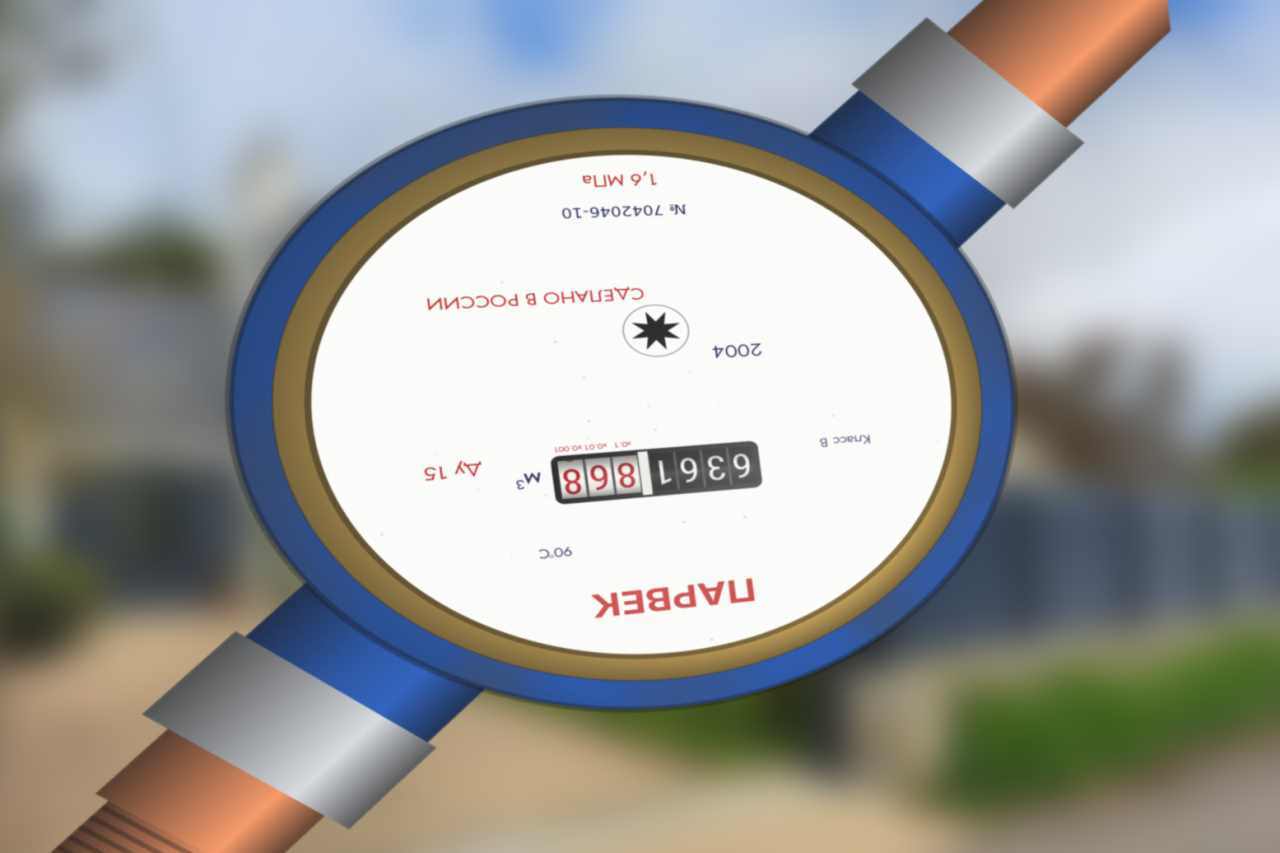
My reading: 6361.868,m³
